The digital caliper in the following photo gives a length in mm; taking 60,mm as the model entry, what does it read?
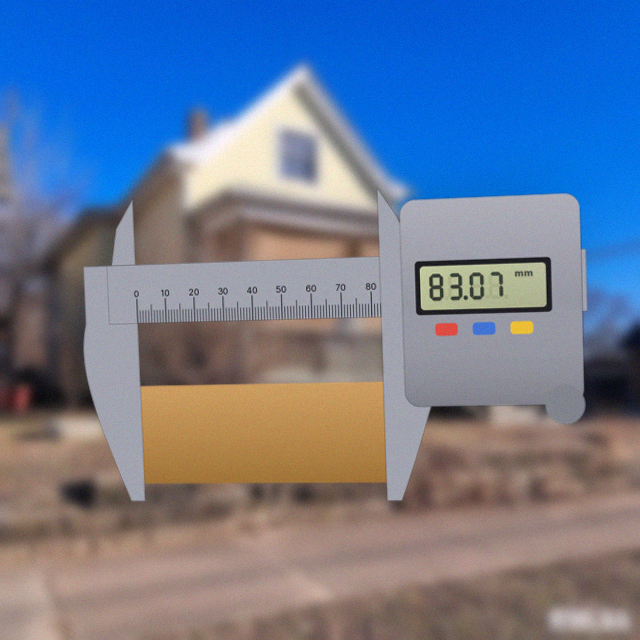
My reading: 83.07,mm
